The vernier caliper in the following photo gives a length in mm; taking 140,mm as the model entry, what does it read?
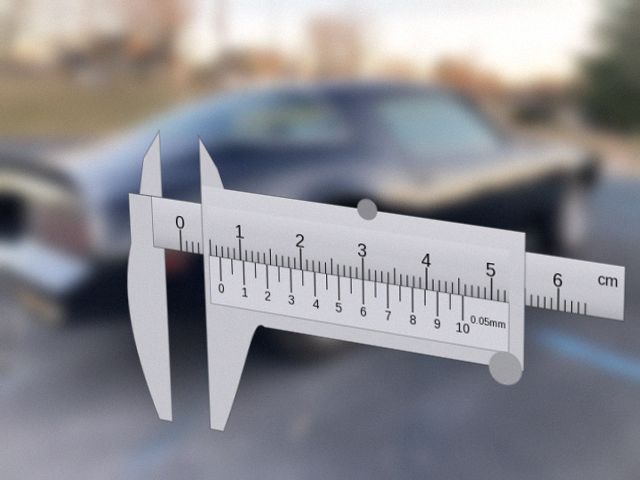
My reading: 6.6,mm
